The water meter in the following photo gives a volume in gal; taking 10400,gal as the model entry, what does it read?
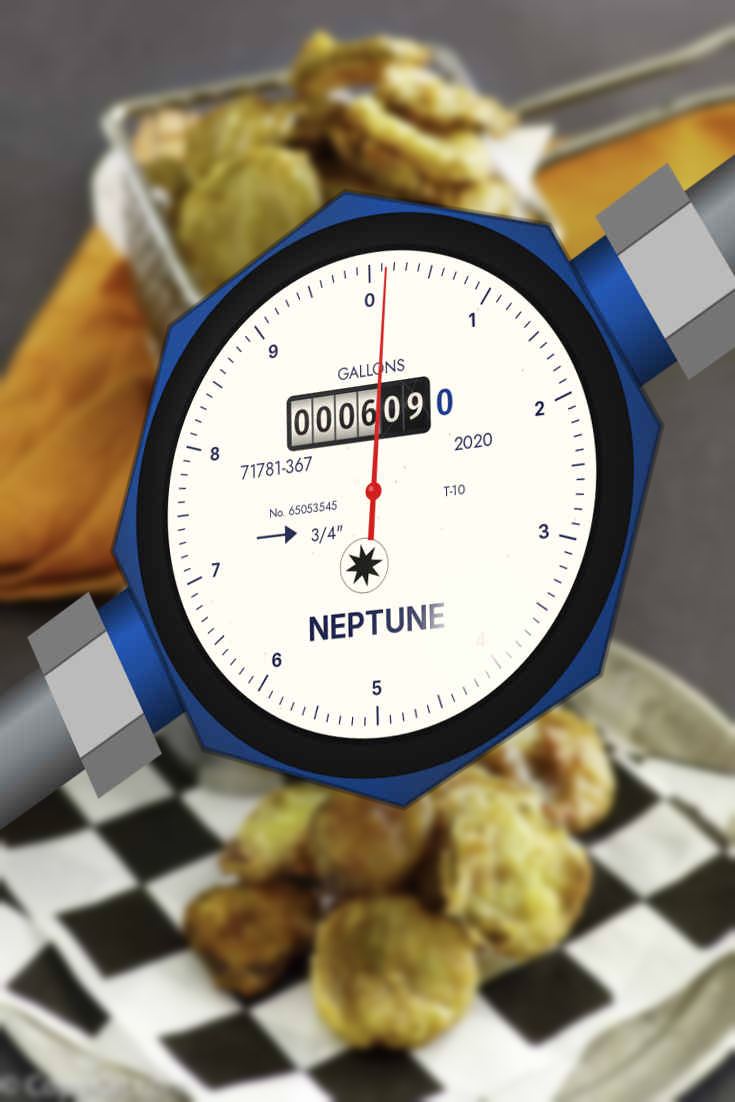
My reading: 6090.1,gal
